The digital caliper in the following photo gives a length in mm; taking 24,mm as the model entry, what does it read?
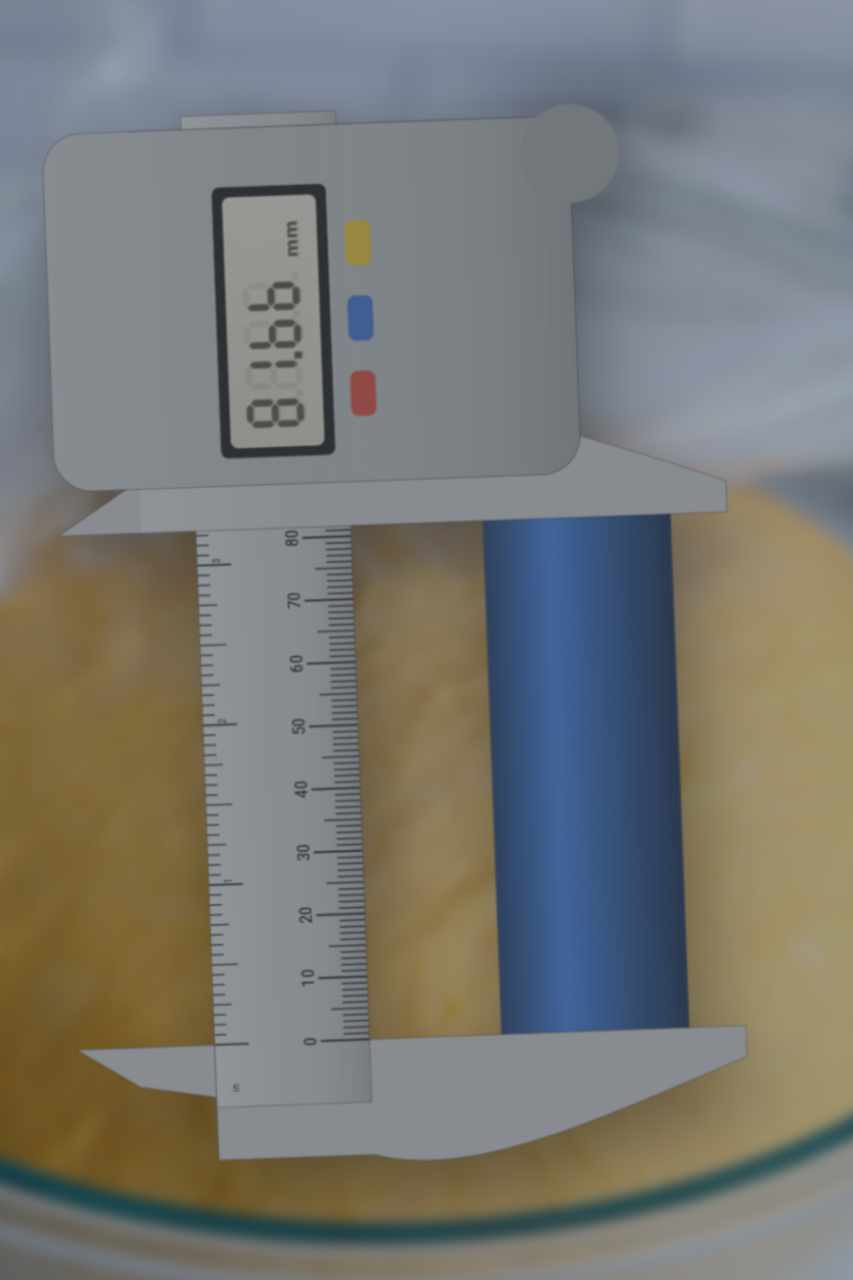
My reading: 81.66,mm
